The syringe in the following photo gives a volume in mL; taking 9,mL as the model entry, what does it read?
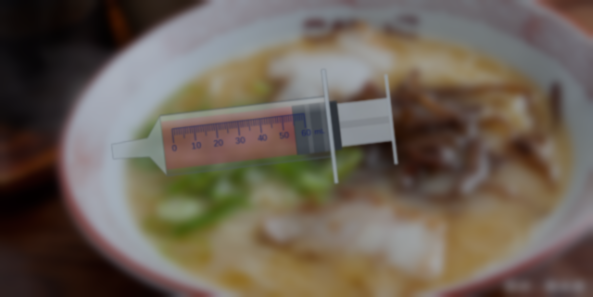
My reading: 55,mL
